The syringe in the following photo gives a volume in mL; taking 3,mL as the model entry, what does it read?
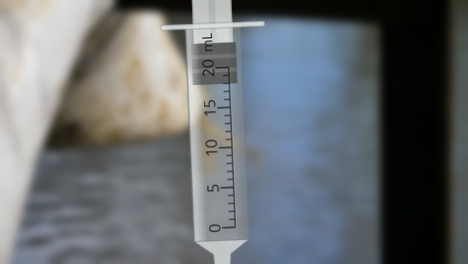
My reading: 18,mL
